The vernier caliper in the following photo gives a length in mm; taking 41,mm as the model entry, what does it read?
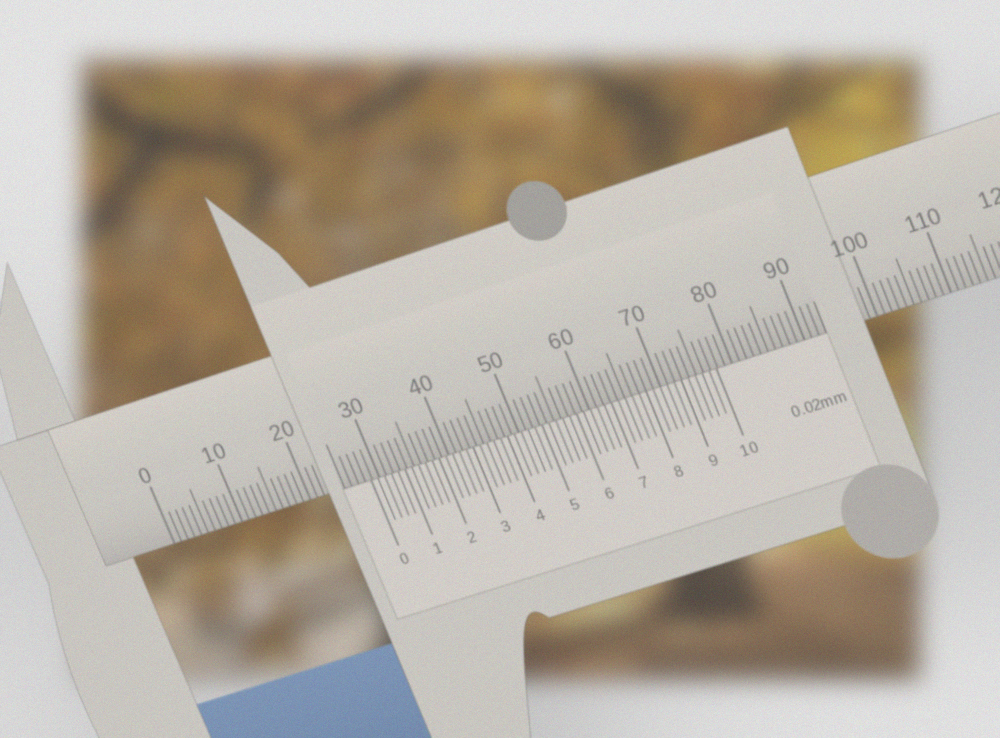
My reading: 28.8,mm
